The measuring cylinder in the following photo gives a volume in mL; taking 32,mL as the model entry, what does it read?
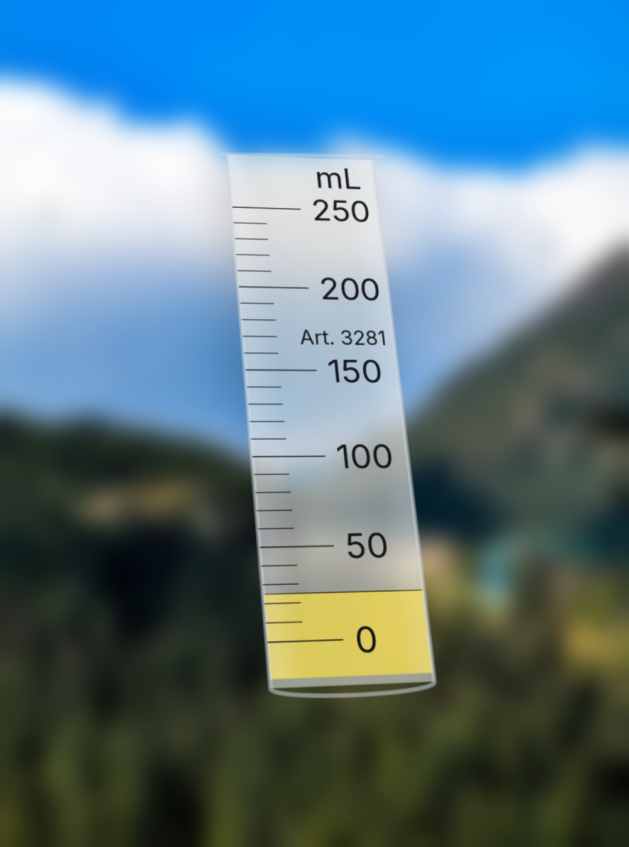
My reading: 25,mL
